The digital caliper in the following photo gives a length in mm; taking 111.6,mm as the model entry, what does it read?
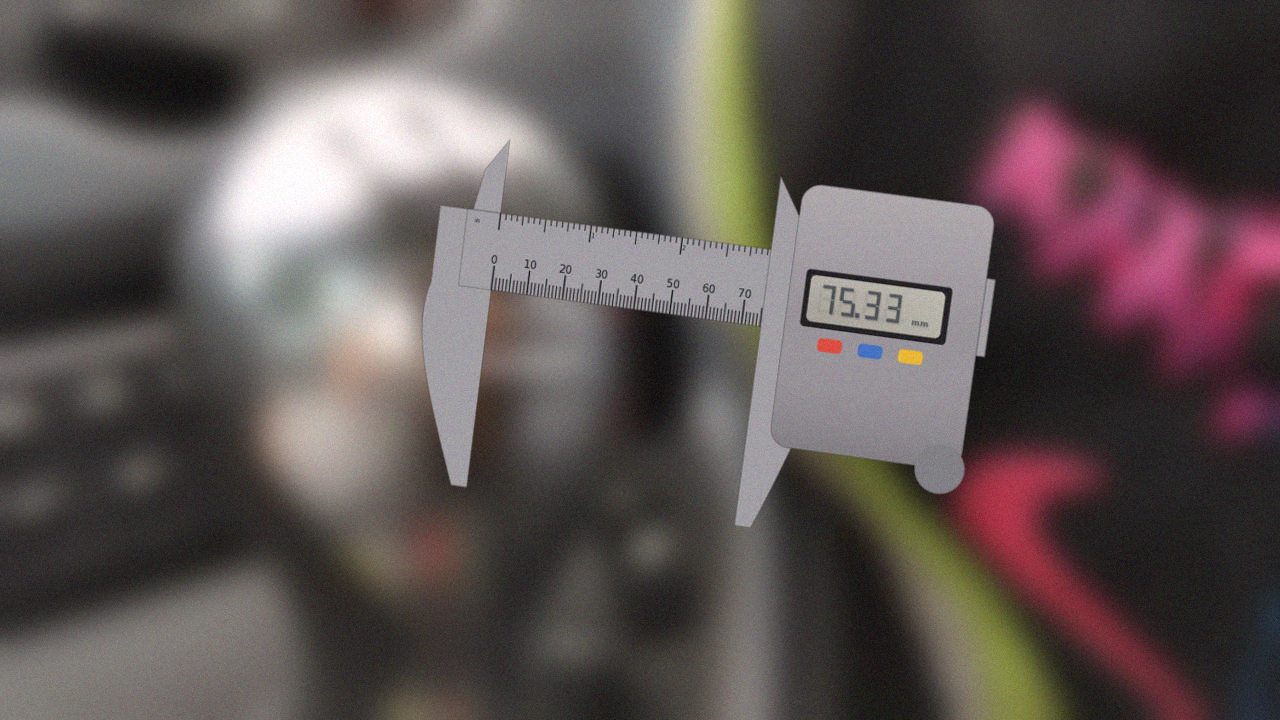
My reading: 75.33,mm
